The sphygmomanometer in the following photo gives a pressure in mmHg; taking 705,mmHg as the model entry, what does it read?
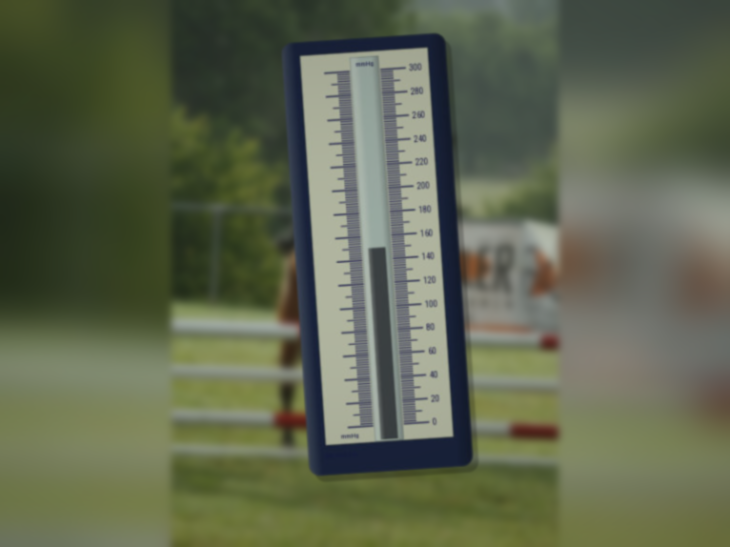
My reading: 150,mmHg
